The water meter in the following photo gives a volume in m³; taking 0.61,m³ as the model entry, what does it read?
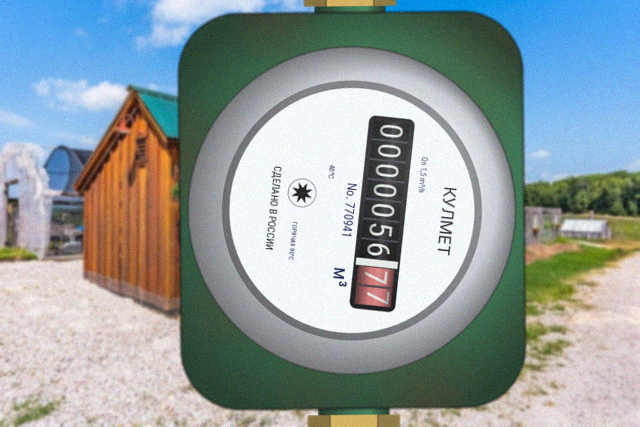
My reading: 56.77,m³
